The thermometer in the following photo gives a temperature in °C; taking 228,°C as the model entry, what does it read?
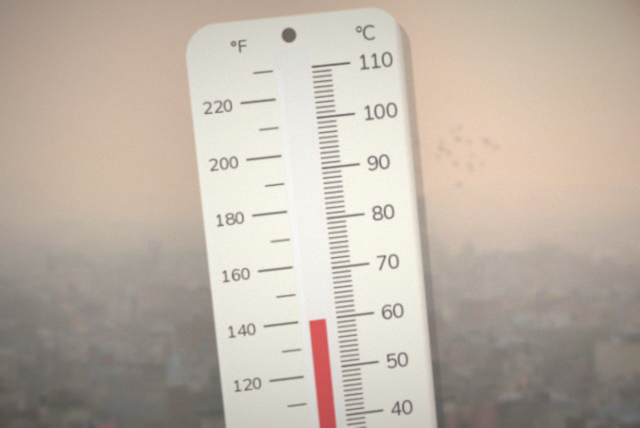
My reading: 60,°C
